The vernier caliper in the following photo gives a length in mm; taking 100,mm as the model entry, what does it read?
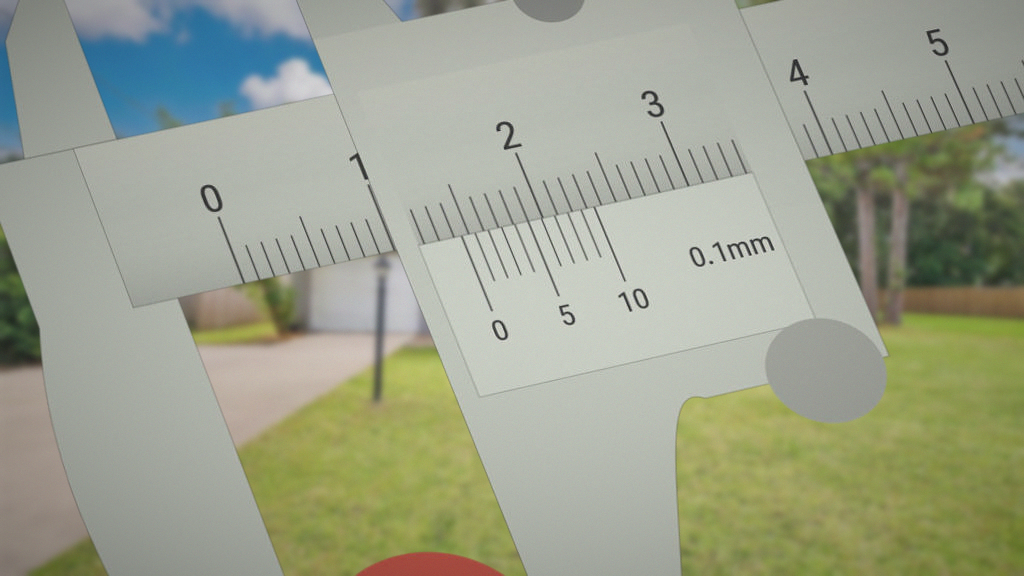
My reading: 14.5,mm
